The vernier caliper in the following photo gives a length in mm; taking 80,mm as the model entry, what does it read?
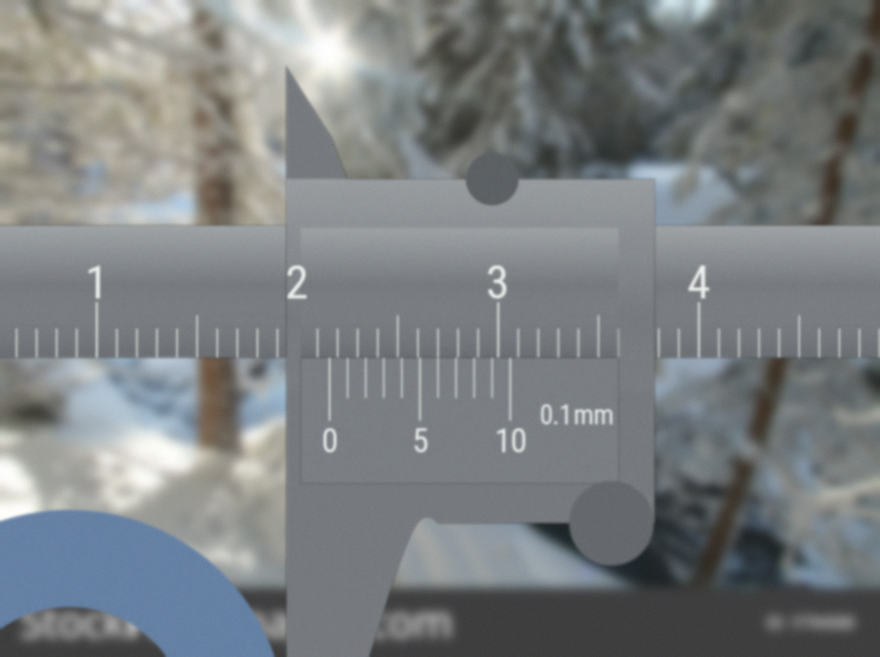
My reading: 21.6,mm
